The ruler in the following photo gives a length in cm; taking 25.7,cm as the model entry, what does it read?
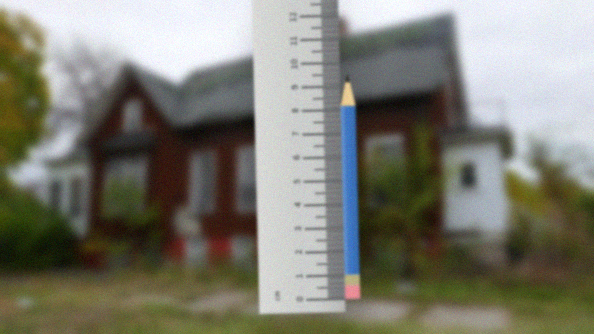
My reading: 9.5,cm
